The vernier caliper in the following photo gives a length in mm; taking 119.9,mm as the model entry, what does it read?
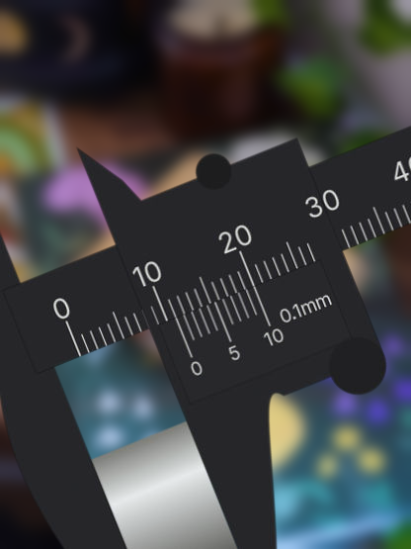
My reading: 11.0,mm
